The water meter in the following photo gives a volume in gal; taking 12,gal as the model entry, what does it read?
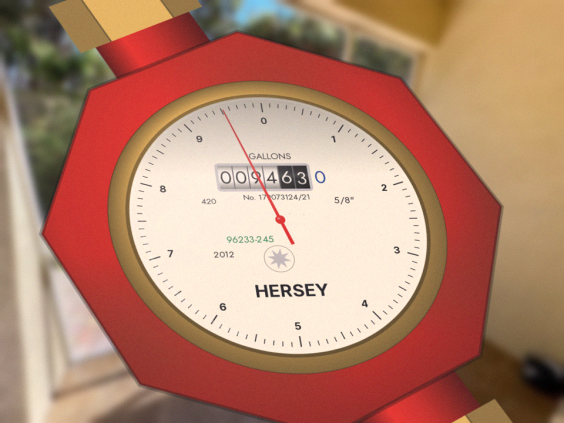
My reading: 94629.5,gal
